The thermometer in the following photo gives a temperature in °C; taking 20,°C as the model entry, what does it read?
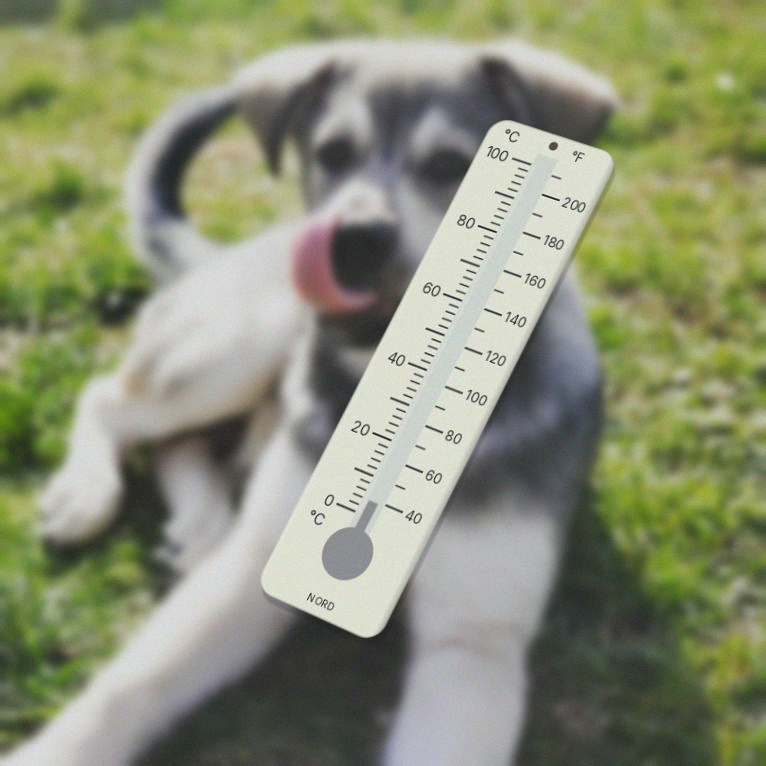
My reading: 4,°C
